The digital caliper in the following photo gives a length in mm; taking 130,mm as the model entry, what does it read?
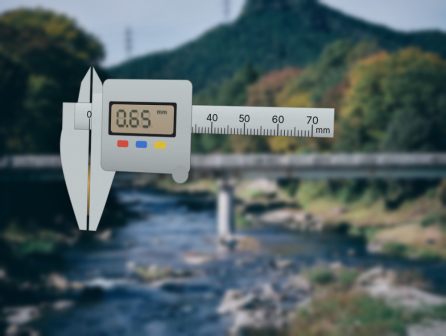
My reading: 0.65,mm
